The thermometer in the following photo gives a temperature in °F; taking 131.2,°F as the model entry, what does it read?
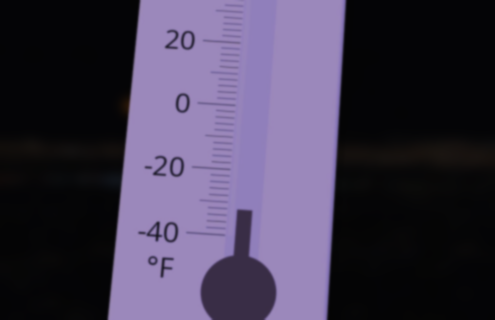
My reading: -32,°F
